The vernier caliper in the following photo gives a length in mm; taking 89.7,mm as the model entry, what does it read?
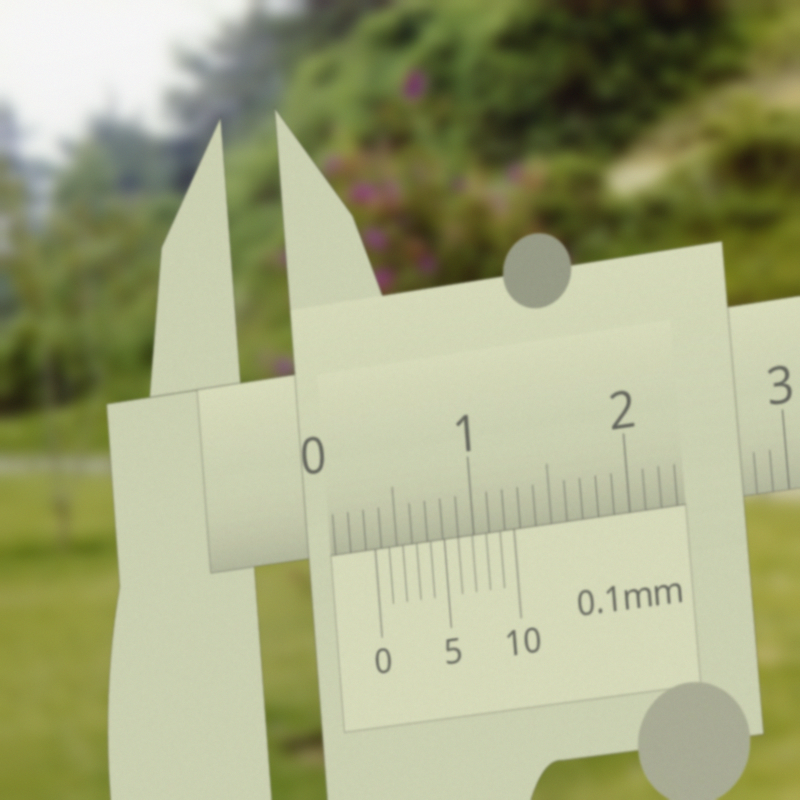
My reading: 3.6,mm
